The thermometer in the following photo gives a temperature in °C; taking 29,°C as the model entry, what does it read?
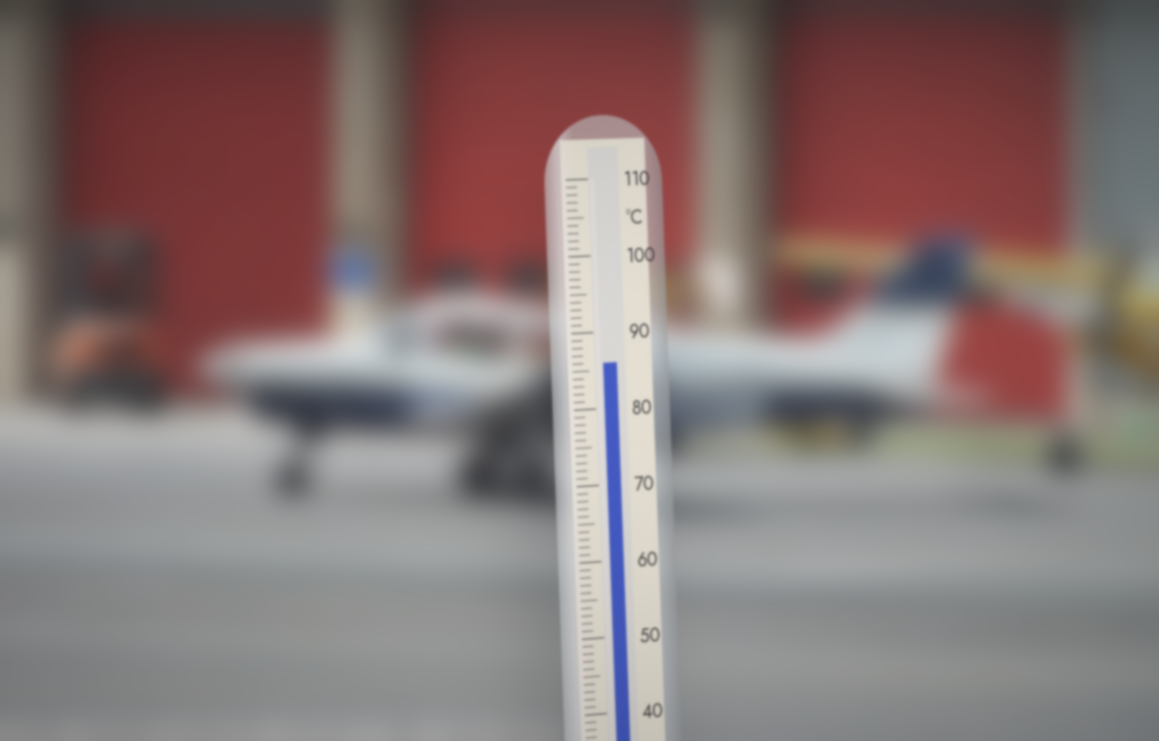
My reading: 86,°C
